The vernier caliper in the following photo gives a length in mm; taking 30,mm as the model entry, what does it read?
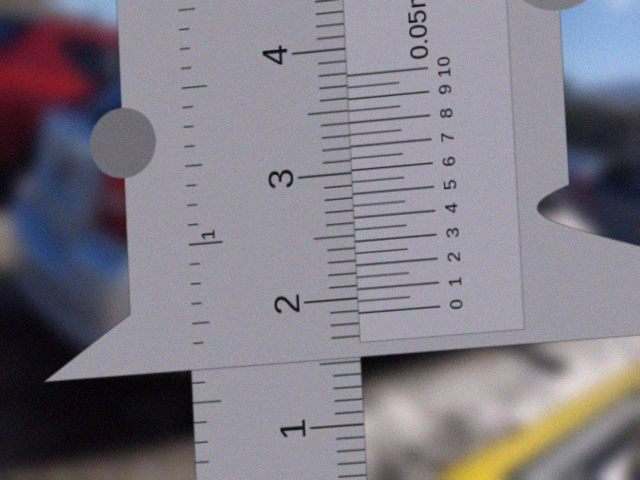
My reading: 18.8,mm
